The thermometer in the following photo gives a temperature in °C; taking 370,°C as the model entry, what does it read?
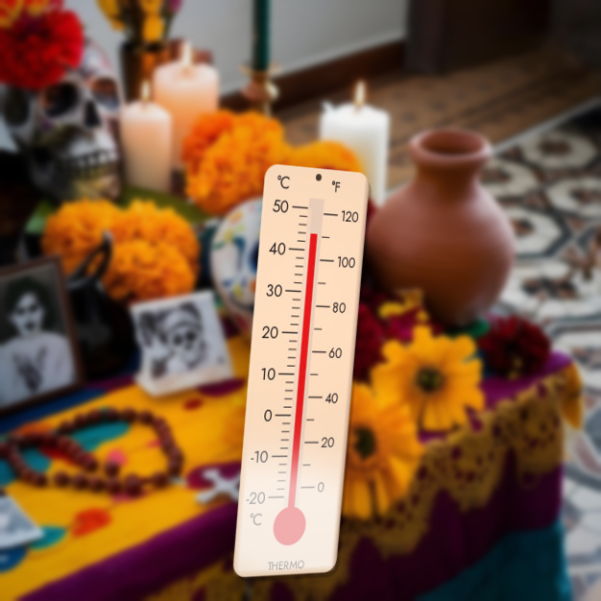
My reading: 44,°C
